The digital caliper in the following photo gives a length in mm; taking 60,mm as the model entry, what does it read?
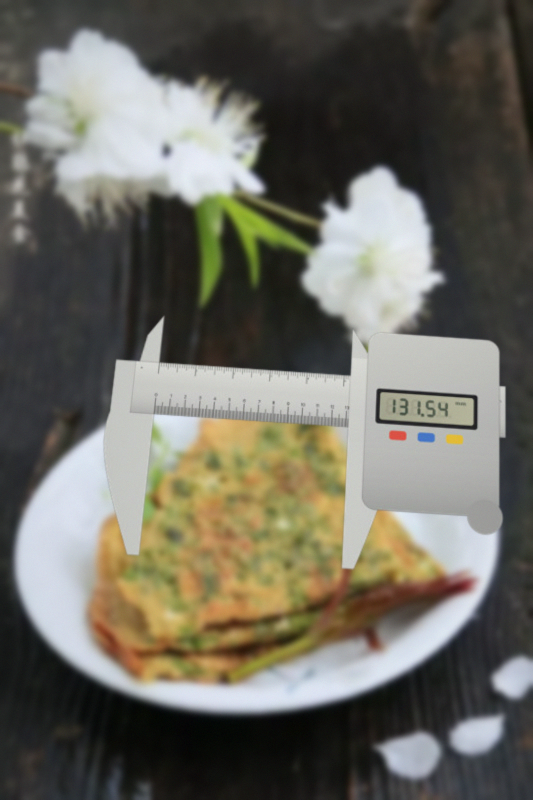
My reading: 131.54,mm
